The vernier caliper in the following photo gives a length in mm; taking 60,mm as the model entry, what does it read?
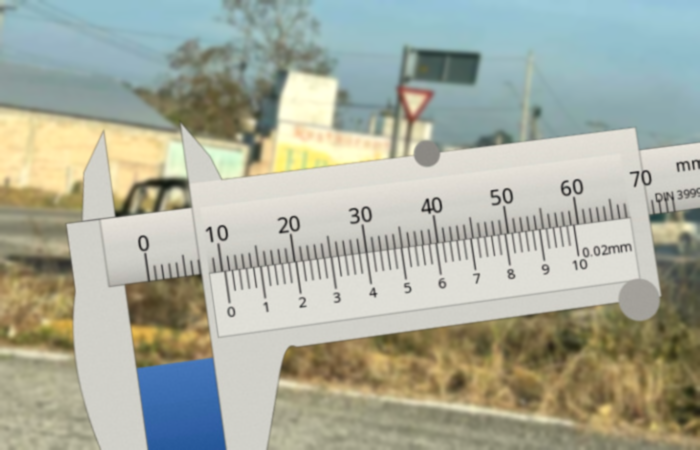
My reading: 10.4,mm
